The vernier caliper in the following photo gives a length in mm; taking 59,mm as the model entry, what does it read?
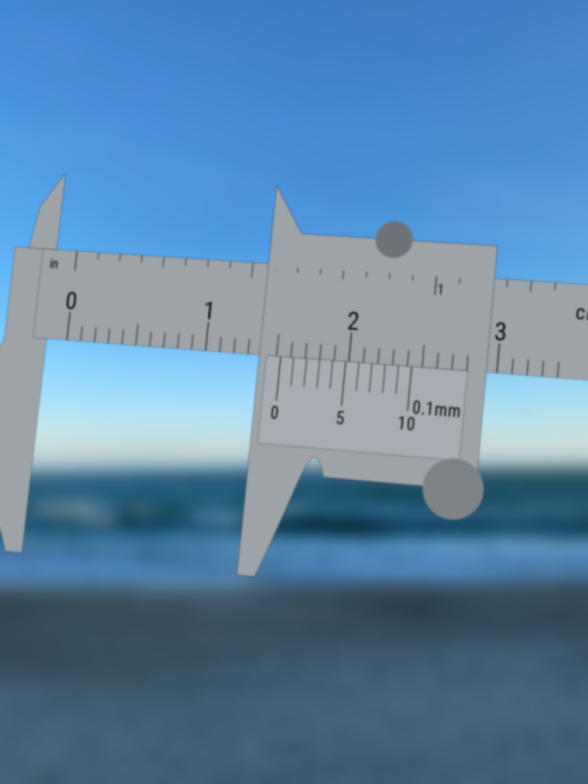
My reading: 15.3,mm
